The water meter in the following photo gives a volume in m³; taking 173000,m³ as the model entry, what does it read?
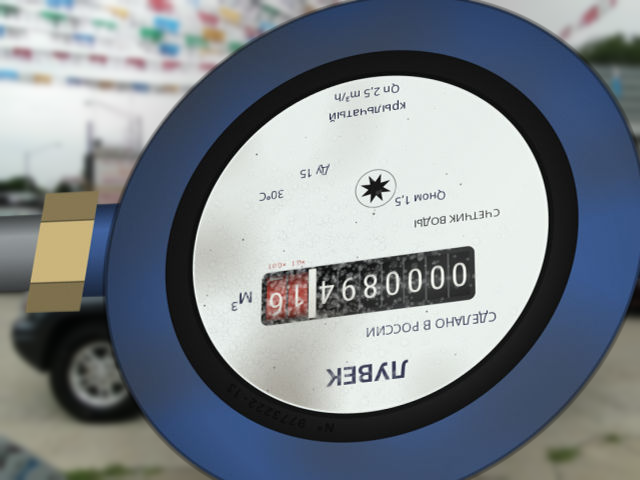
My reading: 894.16,m³
